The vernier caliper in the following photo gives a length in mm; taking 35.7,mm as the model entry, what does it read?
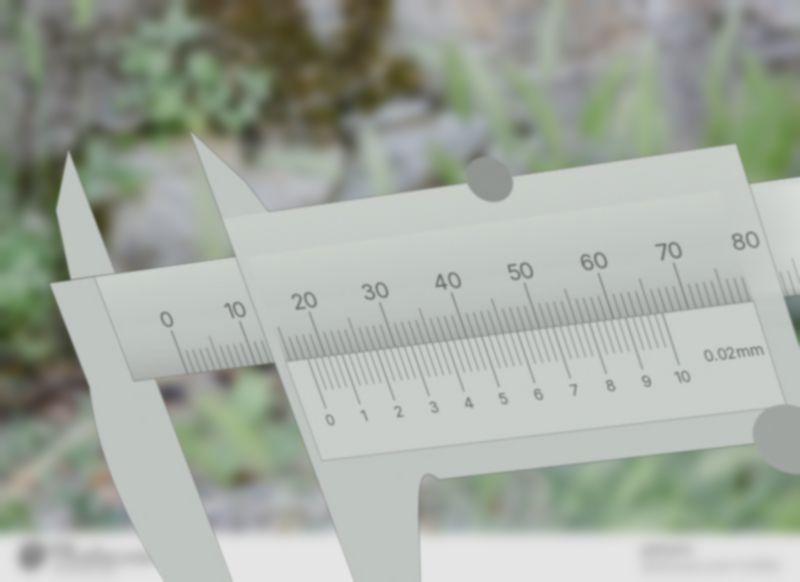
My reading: 17.5,mm
